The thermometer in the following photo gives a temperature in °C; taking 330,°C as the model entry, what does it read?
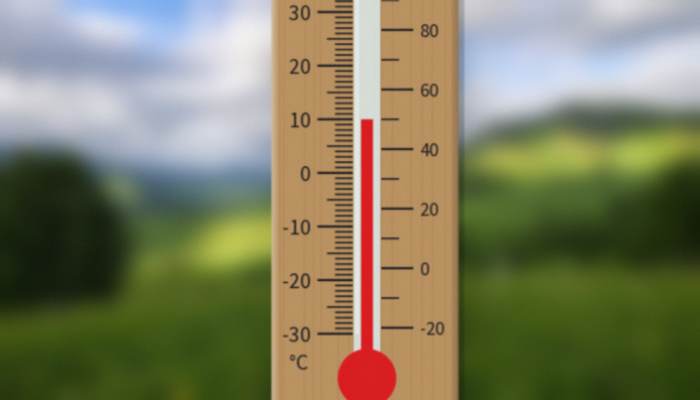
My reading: 10,°C
